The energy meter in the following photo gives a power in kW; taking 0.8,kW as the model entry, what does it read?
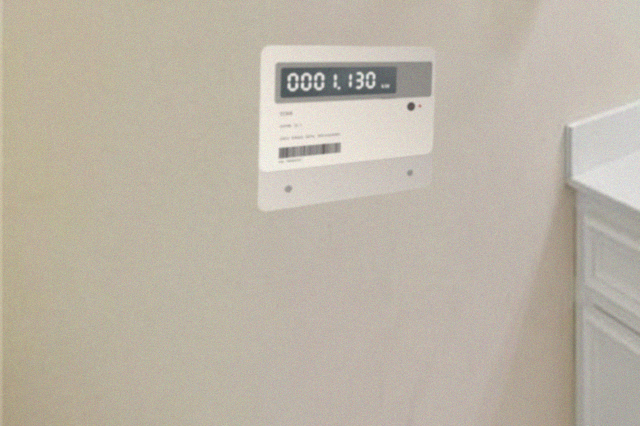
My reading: 1.130,kW
